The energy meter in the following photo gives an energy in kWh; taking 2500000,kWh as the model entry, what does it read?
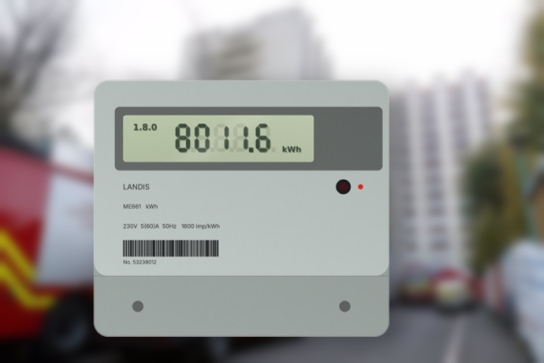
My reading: 8011.6,kWh
